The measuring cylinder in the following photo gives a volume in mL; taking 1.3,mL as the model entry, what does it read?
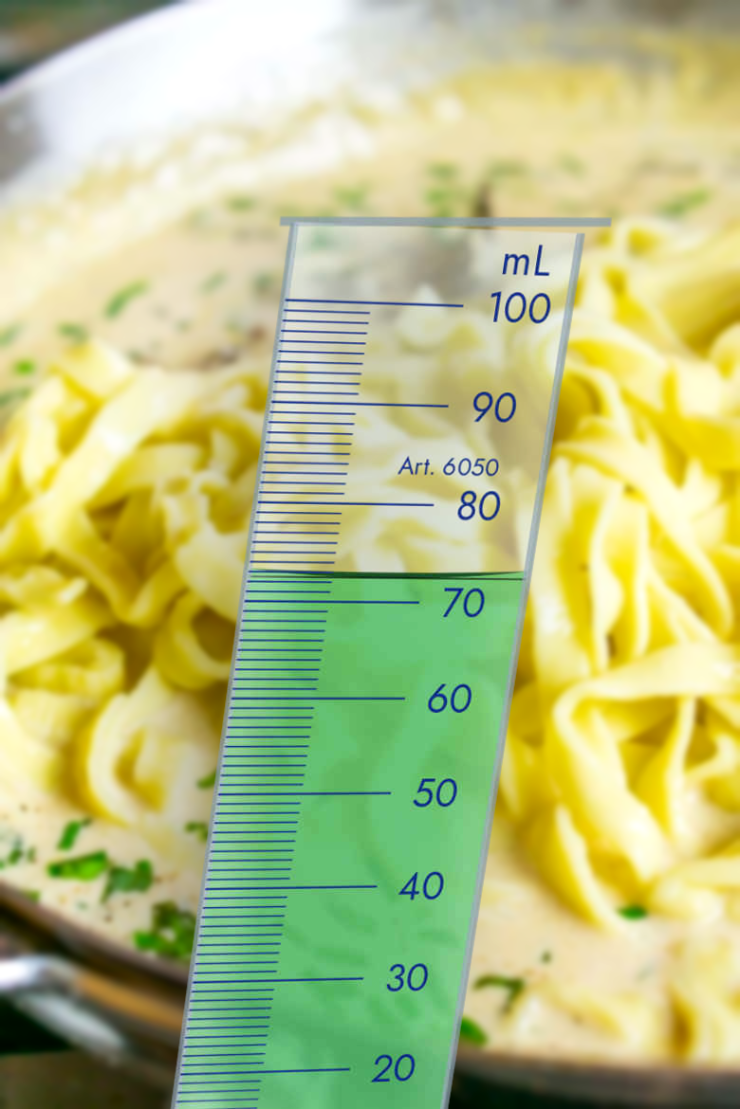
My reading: 72.5,mL
